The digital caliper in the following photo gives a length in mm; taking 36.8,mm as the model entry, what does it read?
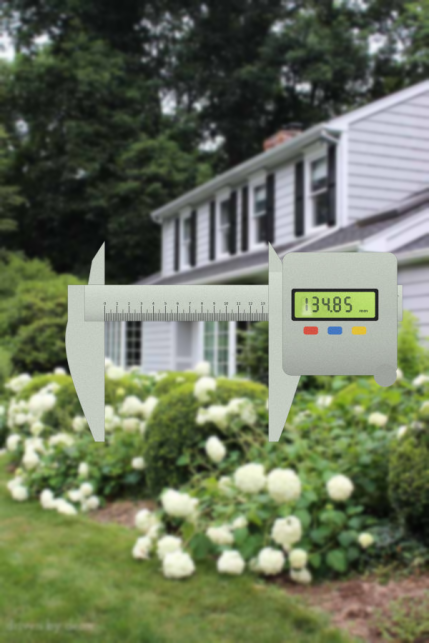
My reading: 134.85,mm
